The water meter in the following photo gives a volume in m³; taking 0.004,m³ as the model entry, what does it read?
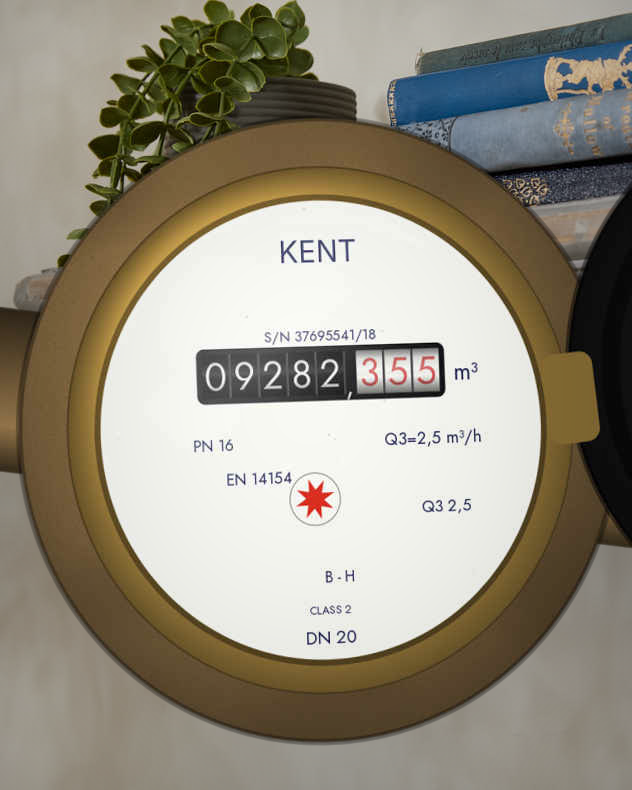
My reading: 9282.355,m³
